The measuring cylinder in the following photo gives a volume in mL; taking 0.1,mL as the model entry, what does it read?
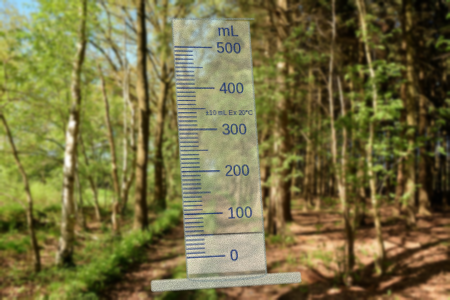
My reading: 50,mL
